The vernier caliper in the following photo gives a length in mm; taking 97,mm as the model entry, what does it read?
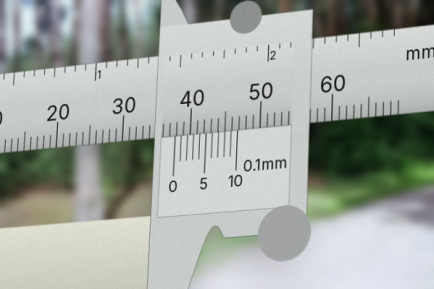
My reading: 37.8,mm
